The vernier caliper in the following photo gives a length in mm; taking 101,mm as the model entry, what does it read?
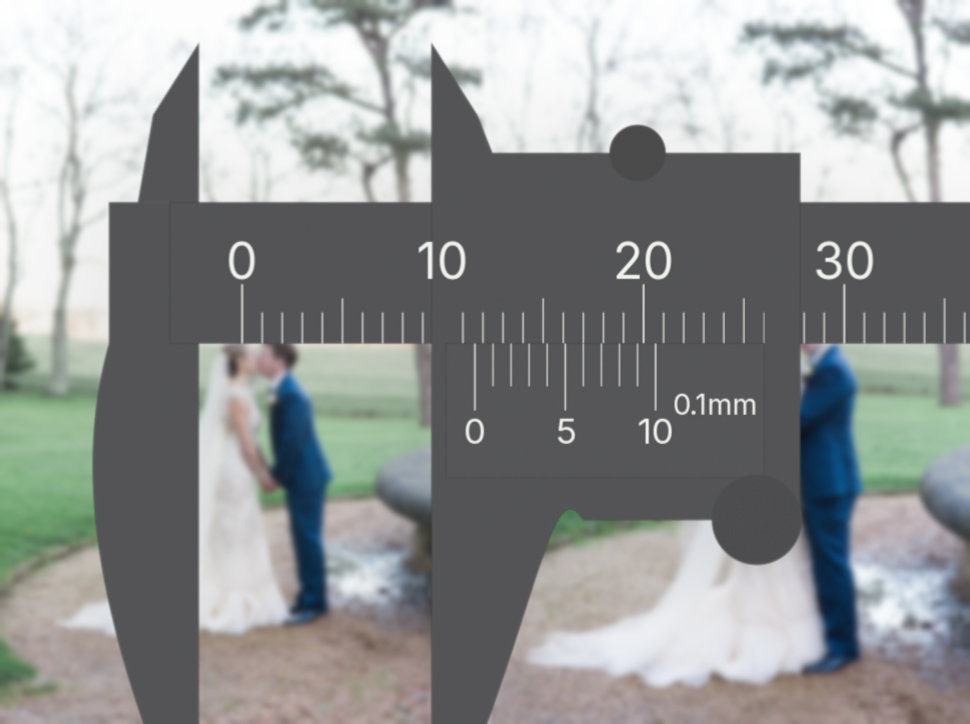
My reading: 11.6,mm
